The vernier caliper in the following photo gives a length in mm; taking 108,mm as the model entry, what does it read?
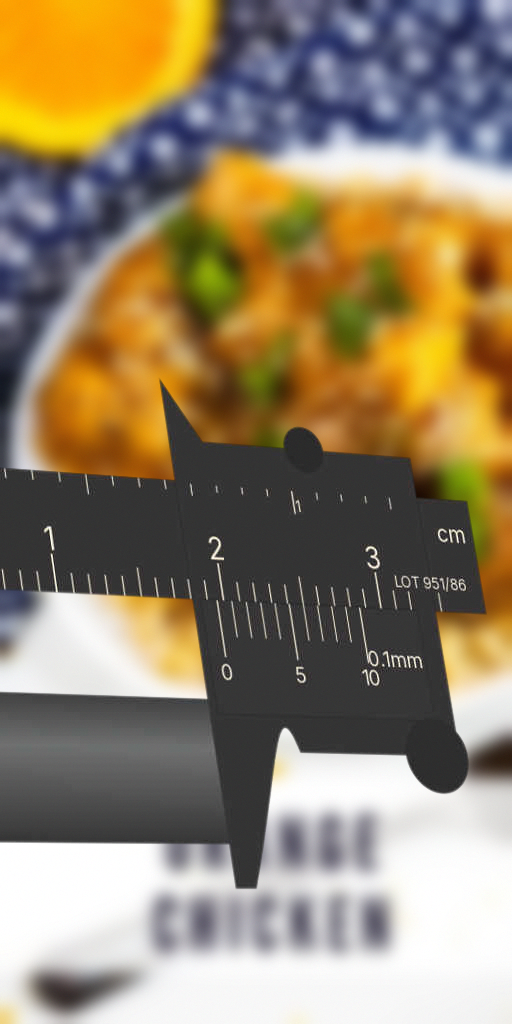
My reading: 19.6,mm
